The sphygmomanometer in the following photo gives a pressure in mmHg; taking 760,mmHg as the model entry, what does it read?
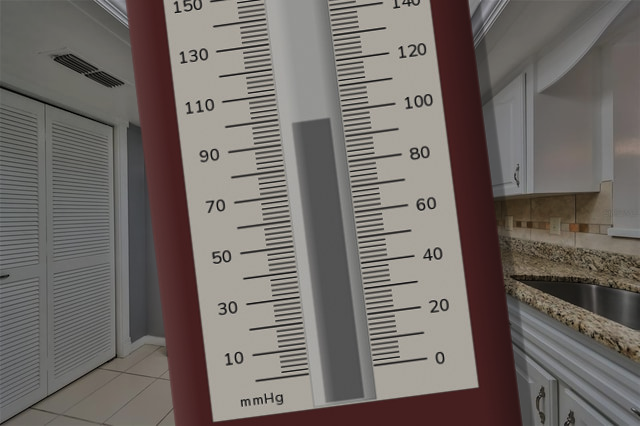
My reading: 98,mmHg
